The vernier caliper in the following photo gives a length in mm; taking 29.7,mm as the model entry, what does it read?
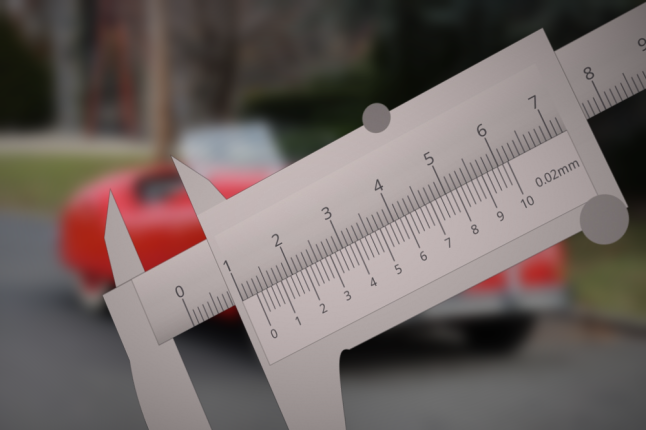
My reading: 12.8,mm
